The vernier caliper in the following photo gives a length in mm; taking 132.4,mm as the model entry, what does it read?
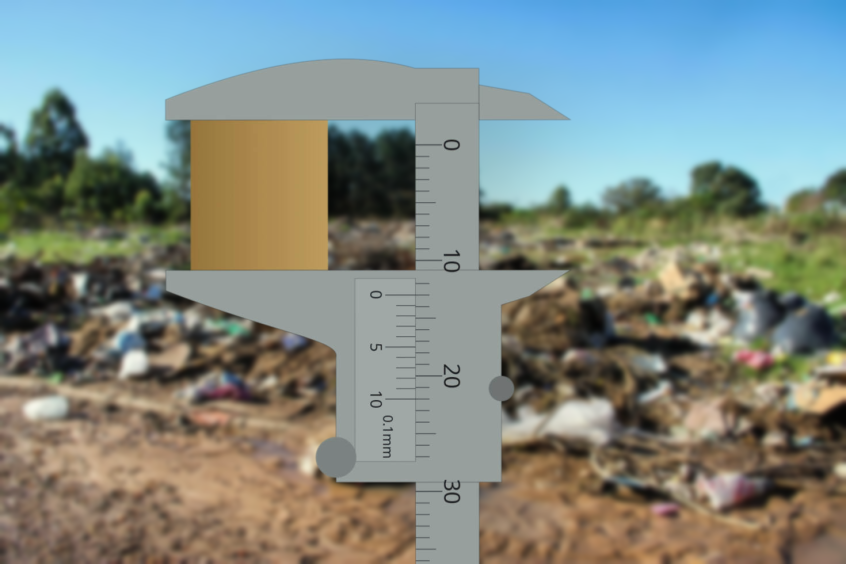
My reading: 13.0,mm
